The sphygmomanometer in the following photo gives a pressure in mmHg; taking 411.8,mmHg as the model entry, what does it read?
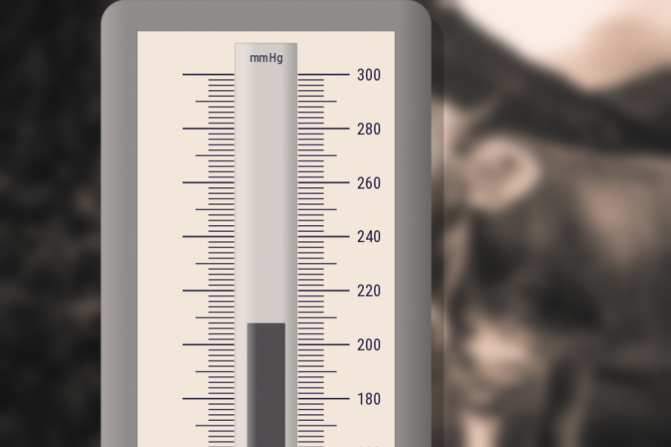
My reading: 208,mmHg
